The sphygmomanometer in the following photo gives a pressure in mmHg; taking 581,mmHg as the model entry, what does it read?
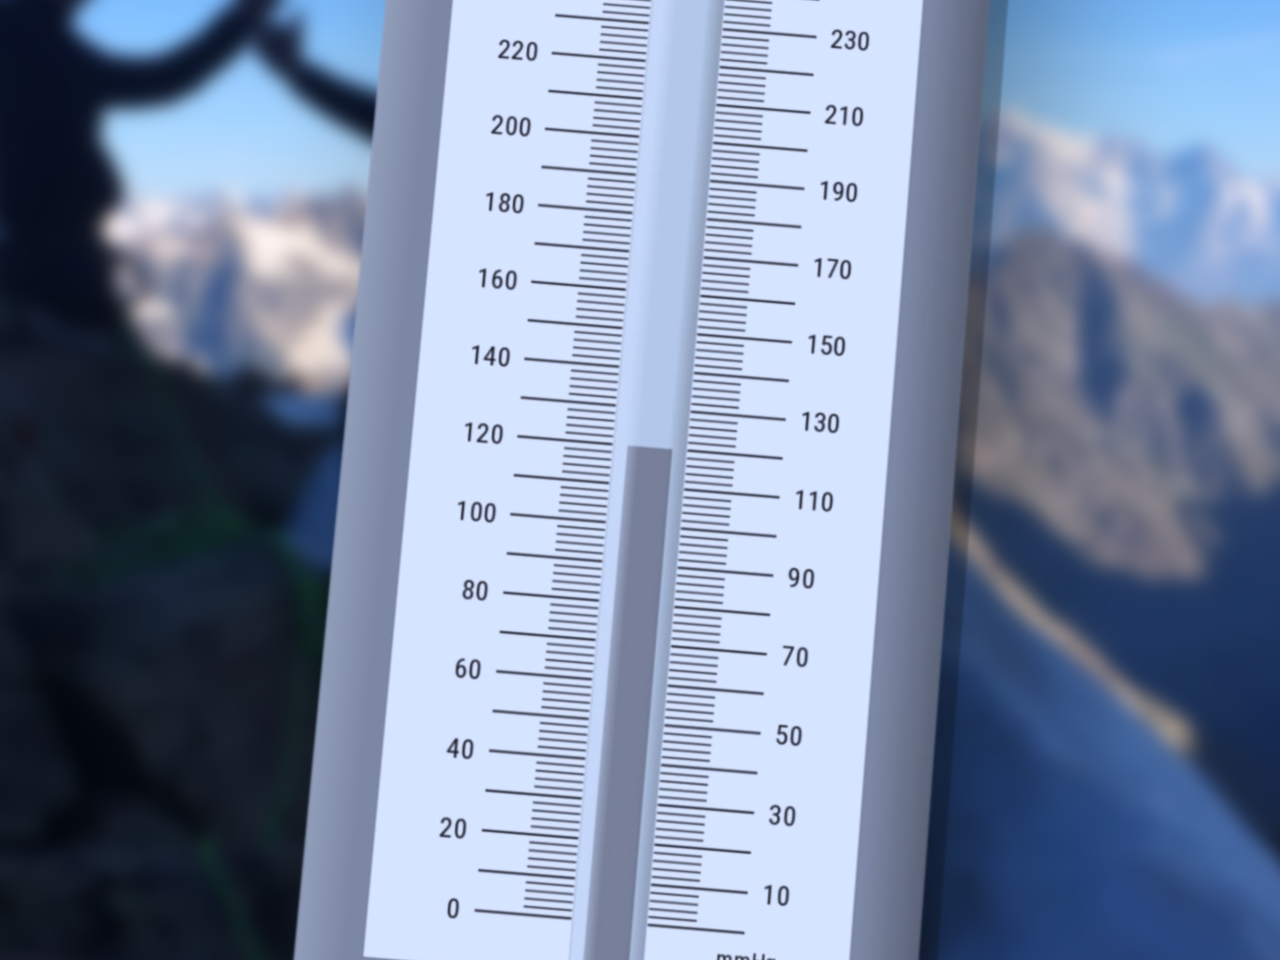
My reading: 120,mmHg
